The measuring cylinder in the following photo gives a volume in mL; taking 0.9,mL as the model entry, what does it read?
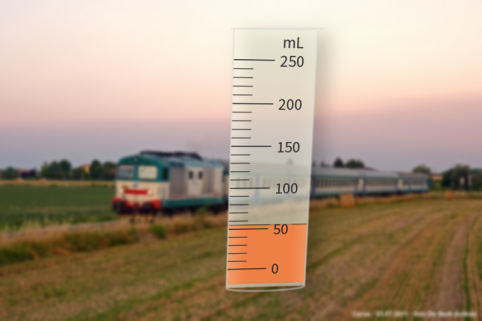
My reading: 55,mL
